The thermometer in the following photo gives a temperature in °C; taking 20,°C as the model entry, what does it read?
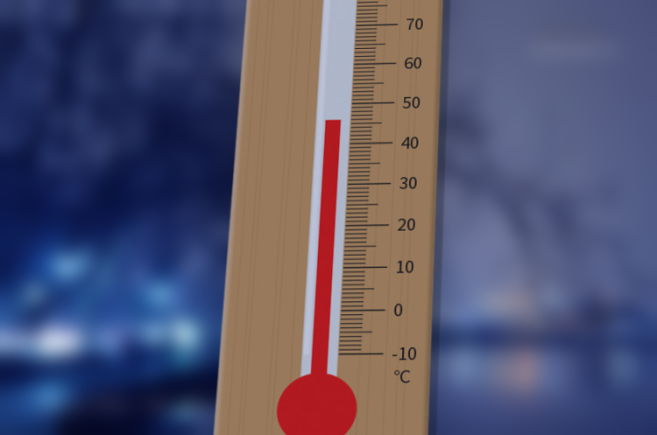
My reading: 46,°C
